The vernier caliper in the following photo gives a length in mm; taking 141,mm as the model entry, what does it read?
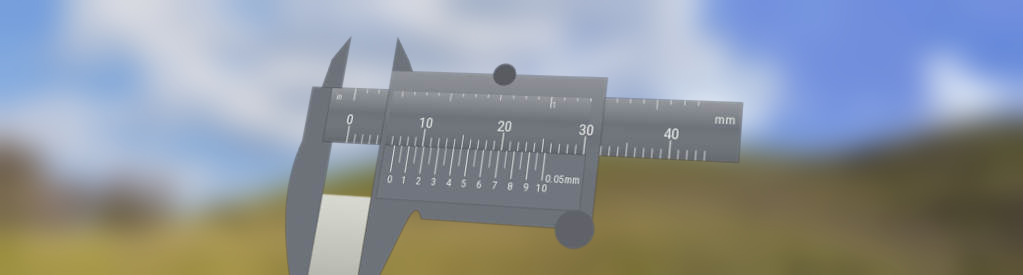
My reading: 6.4,mm
